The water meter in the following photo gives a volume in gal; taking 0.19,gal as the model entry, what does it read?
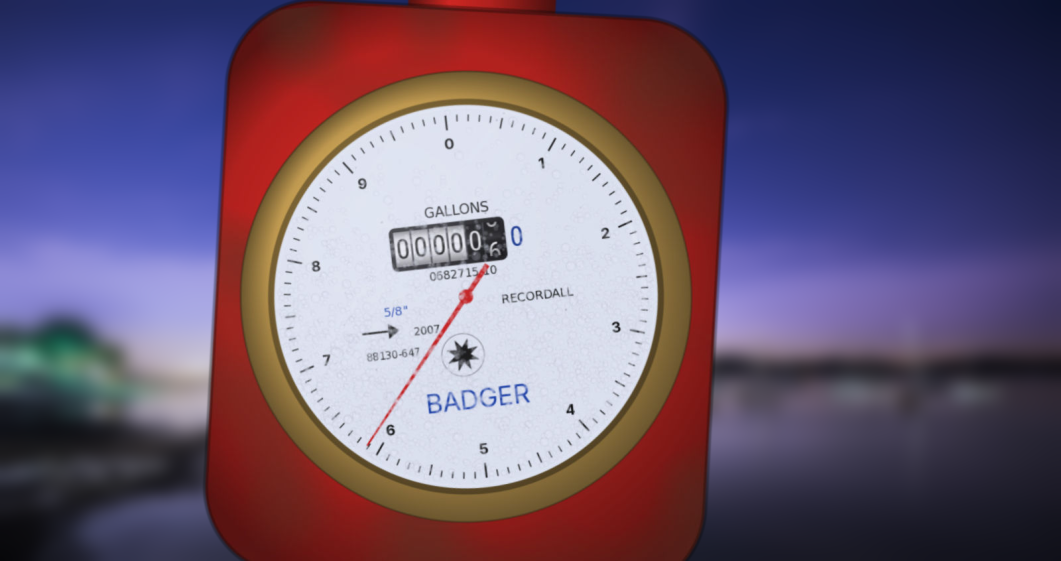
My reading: 56.1,gal
